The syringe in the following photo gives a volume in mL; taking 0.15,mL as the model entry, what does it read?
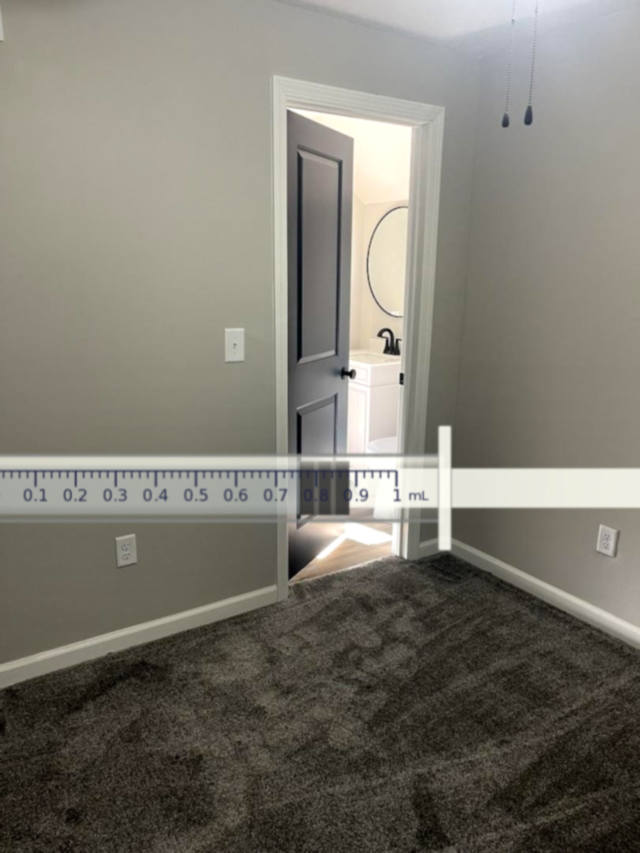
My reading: 0.76,mL
